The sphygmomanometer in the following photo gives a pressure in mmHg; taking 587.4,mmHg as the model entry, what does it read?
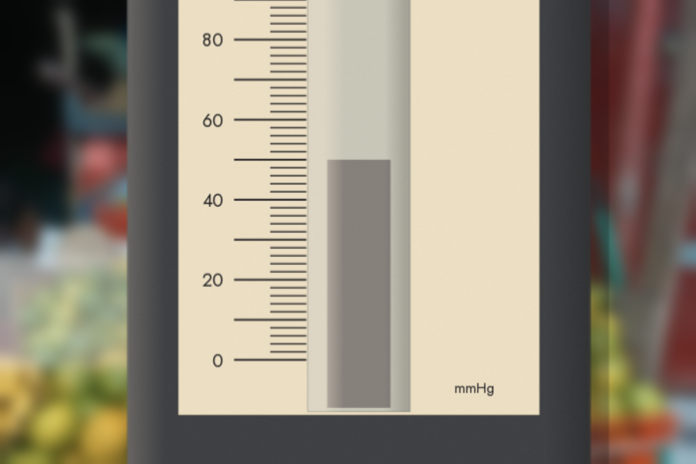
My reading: 50,mmHg
